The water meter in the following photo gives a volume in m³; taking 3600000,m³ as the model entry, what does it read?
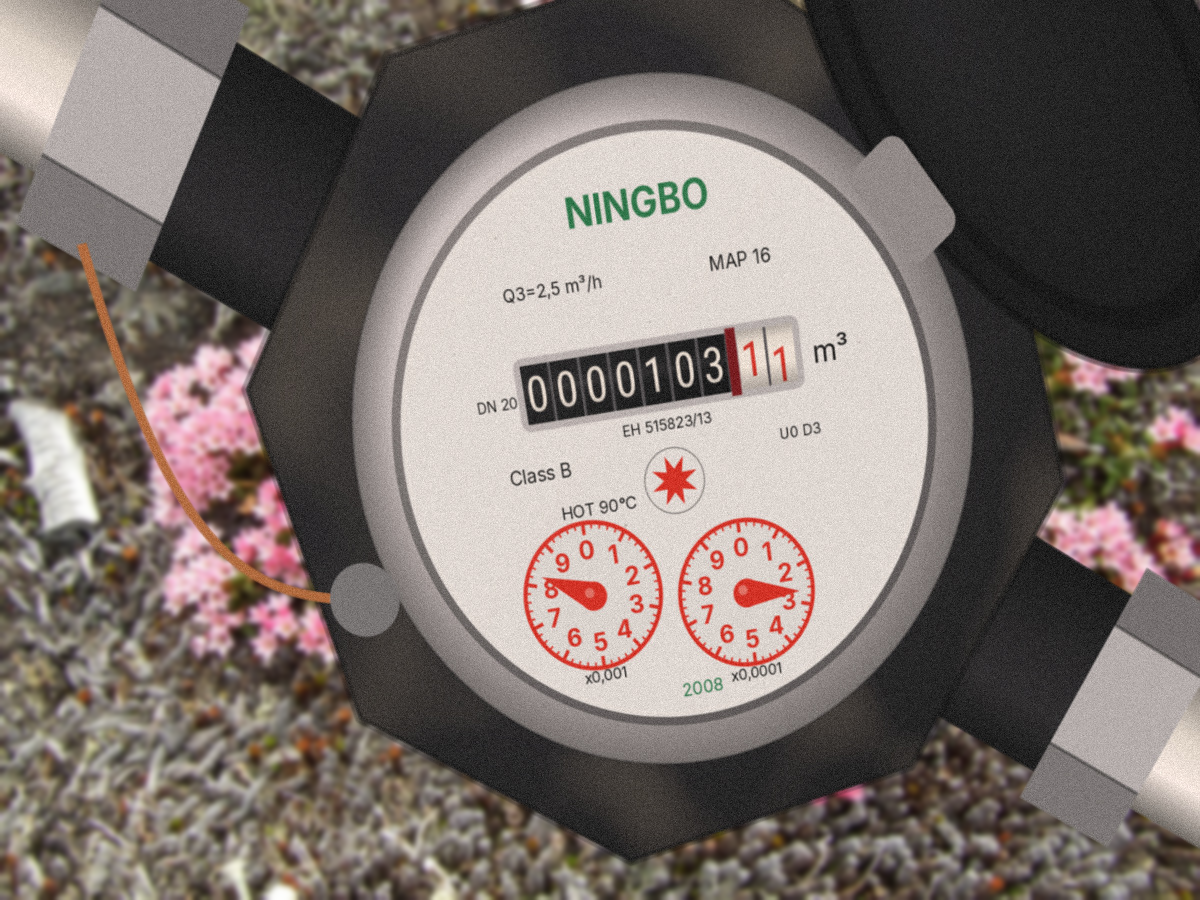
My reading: 103.1082,m³
